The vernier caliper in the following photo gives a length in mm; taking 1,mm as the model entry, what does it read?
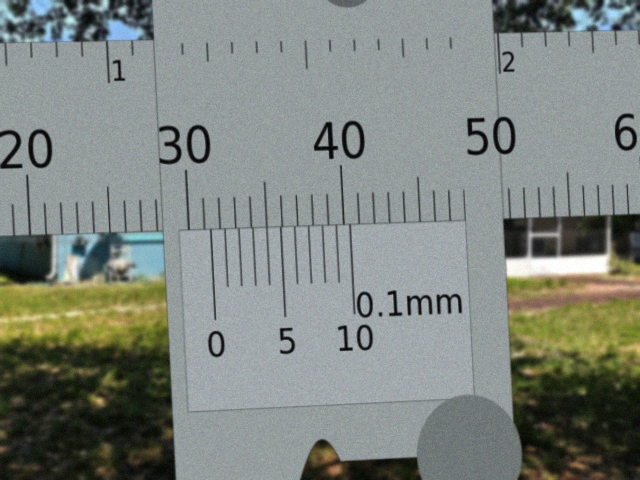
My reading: 31.4,mm
